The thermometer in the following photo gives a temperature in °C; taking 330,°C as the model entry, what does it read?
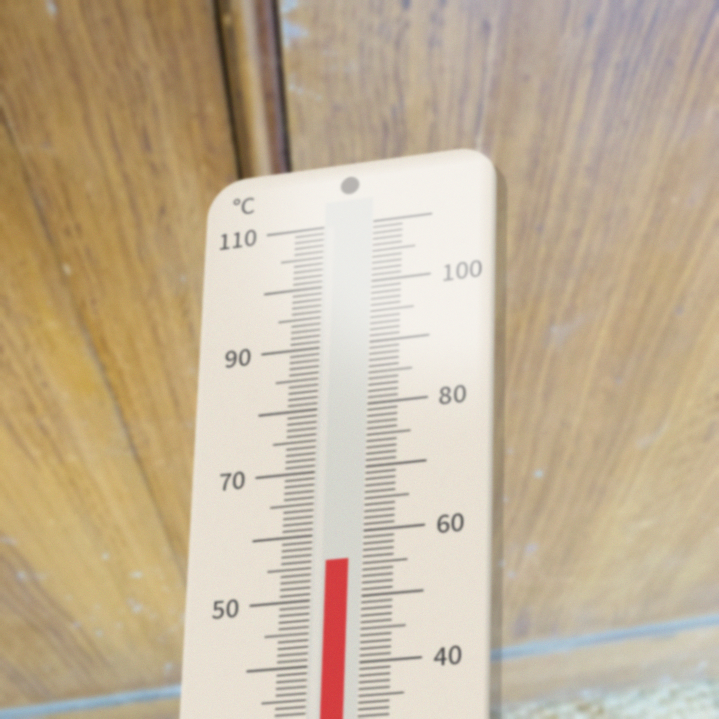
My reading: 56,°C
